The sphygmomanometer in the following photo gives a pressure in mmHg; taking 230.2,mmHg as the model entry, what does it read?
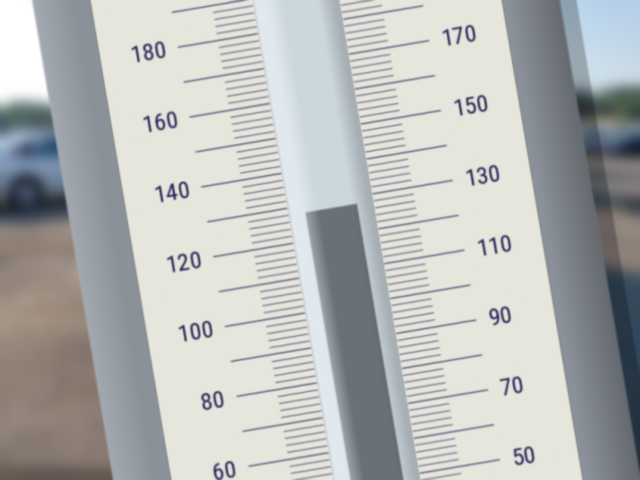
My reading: 128,mmHg
